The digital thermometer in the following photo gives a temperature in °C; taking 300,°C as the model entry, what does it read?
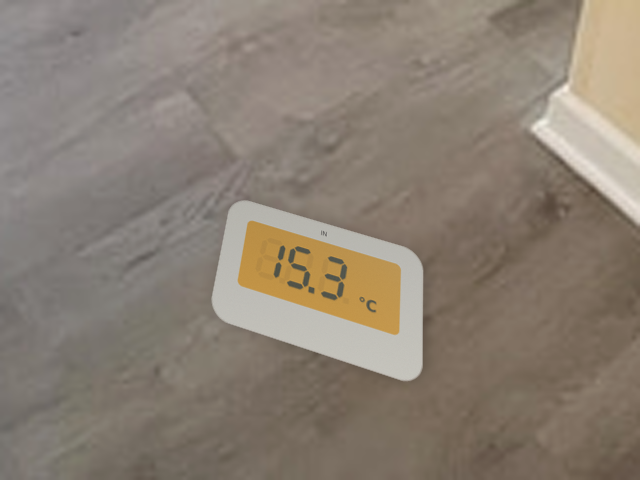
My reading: 15.3,°C
